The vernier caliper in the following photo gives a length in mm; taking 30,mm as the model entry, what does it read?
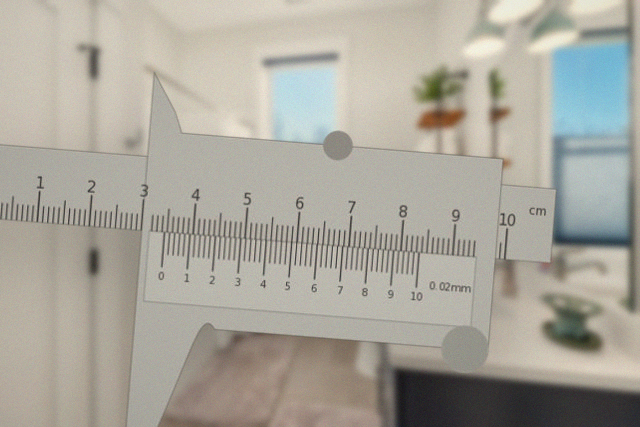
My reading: 34.5,mm
